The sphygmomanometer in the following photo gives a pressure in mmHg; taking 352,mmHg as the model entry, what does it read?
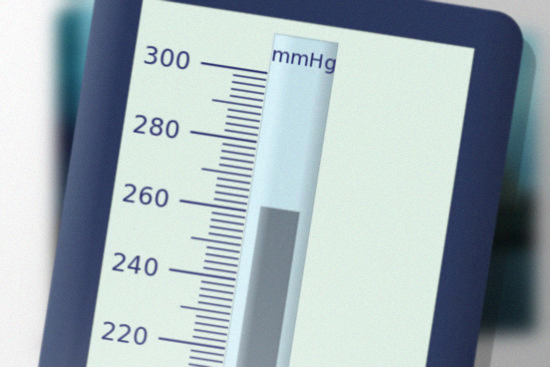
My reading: 262,mmHg
